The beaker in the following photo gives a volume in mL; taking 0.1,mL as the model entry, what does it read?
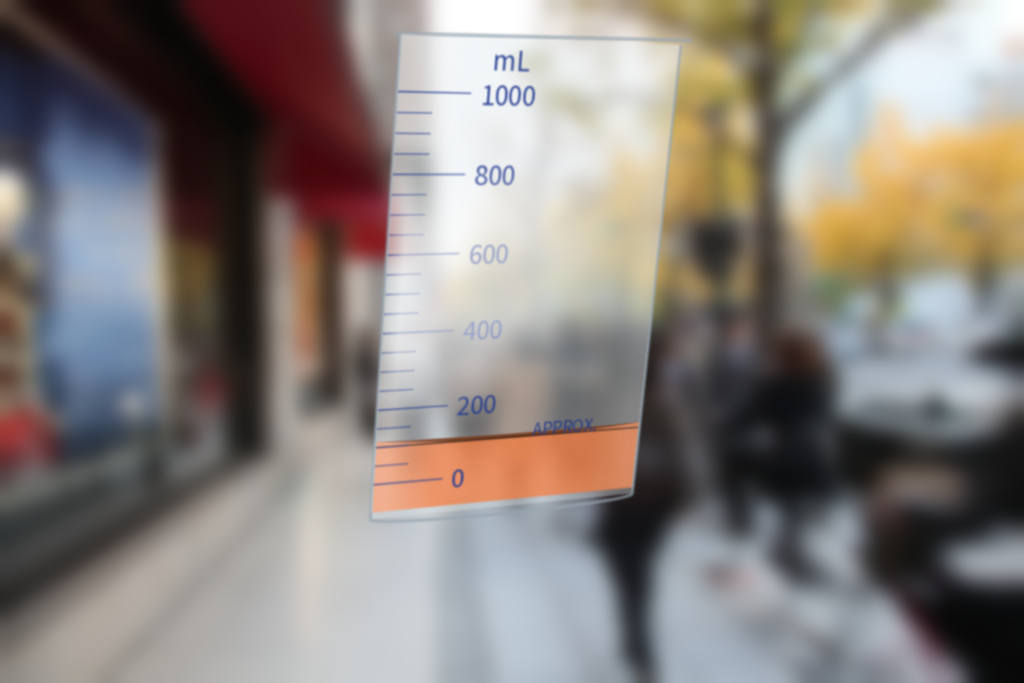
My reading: 100,mL
